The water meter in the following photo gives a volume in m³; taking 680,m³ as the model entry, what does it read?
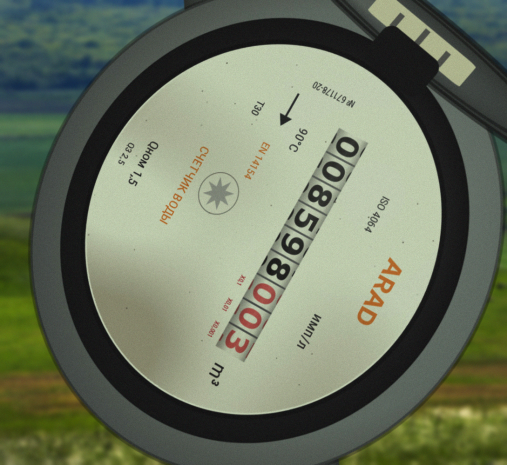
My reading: 8598.003,m³
